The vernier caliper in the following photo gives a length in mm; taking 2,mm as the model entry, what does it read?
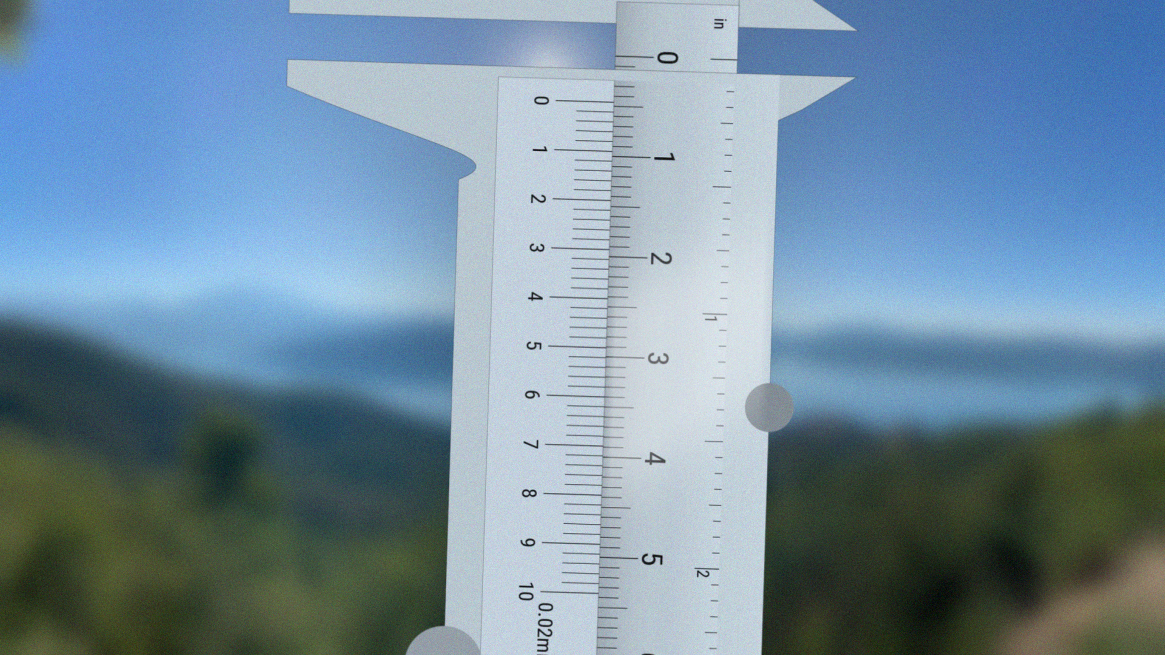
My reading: 4.6,mm
